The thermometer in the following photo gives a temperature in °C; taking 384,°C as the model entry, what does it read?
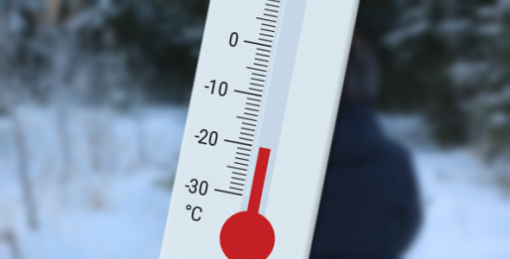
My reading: -20,°C
